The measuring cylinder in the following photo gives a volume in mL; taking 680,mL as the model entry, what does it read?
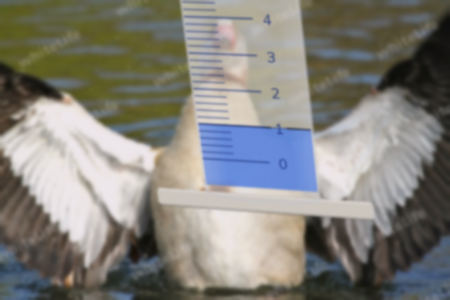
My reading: 1,mL
